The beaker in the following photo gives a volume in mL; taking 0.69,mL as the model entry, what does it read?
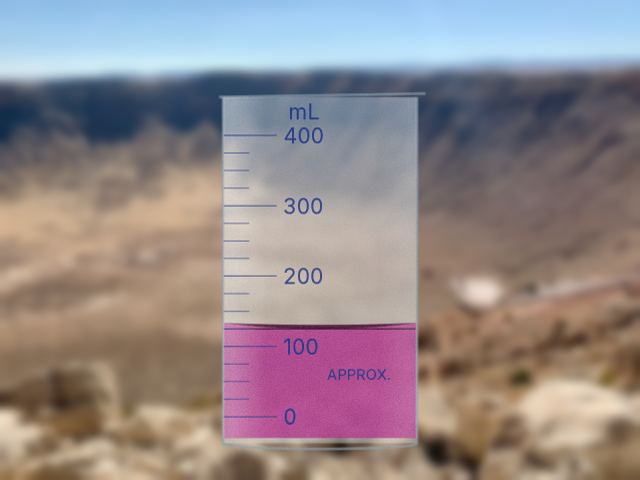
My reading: 125,mL
